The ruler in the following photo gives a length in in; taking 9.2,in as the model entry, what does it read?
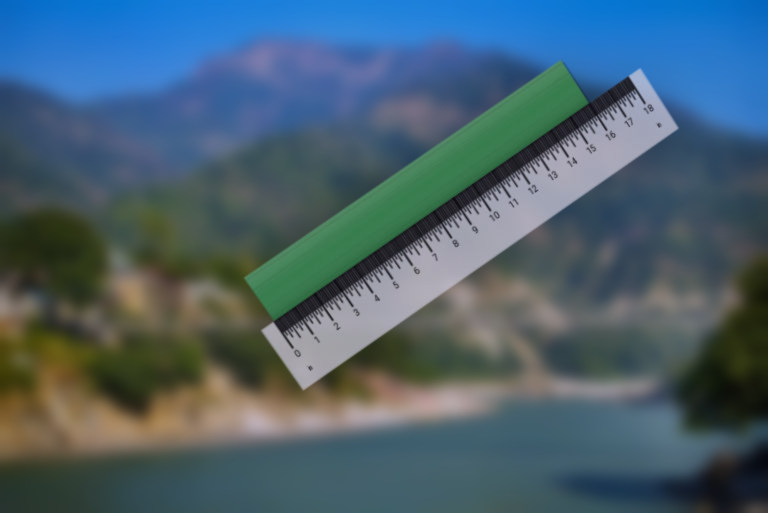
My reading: 16,in
